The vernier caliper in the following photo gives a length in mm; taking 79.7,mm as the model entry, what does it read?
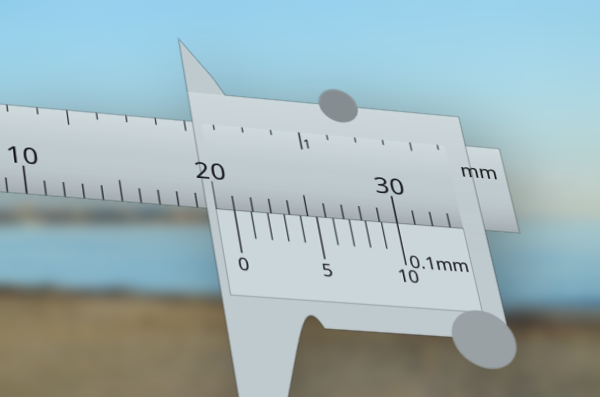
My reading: 21.0,mm
